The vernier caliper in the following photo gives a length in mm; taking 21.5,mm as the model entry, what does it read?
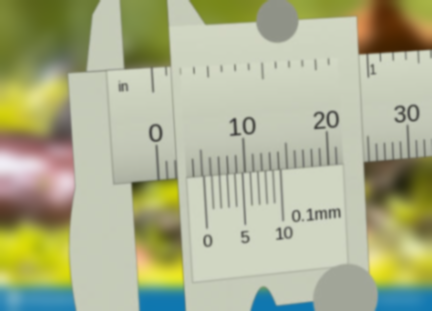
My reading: 5.2,mm
